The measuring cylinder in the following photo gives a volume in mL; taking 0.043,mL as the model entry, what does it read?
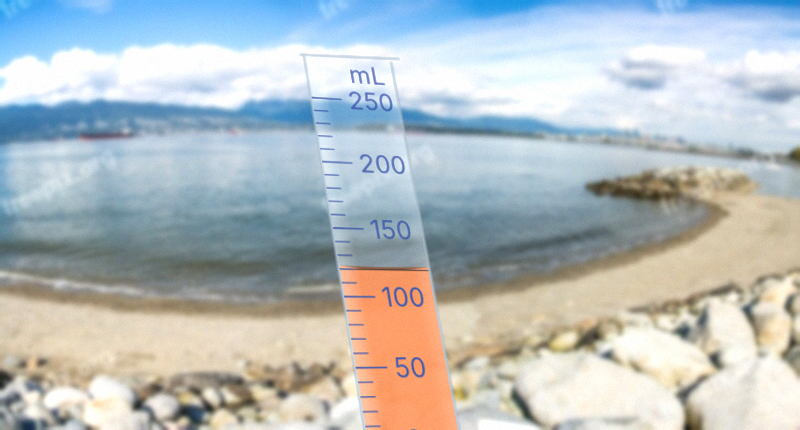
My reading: 120,mL
